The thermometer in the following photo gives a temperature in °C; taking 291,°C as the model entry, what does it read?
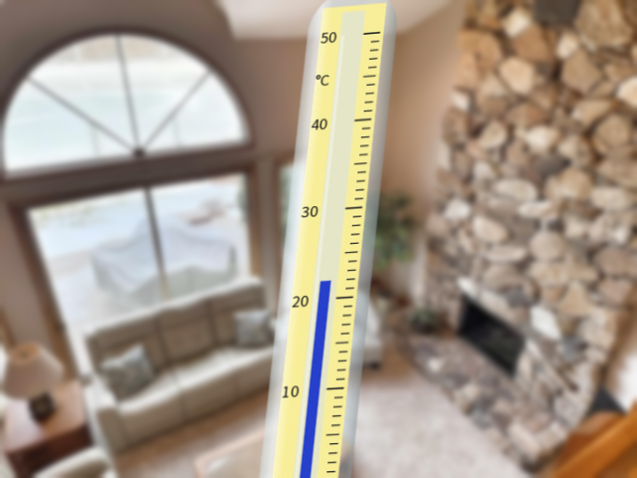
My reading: 22,°C
